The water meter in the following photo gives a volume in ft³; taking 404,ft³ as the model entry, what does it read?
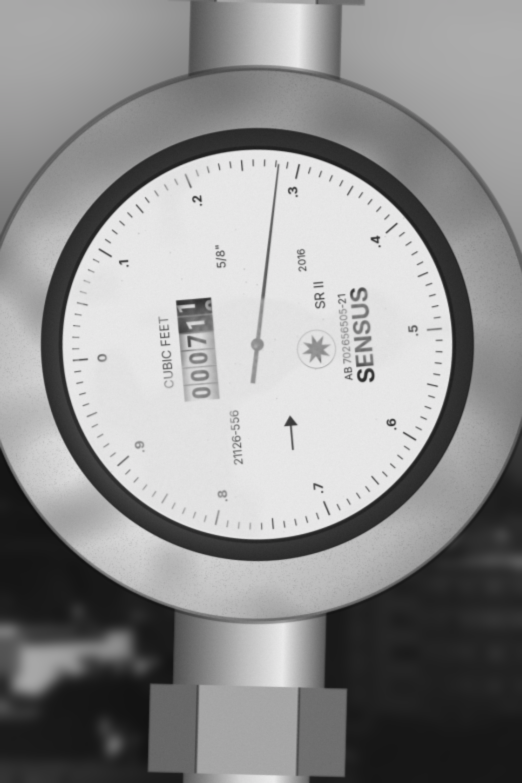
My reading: 711.28,ft³
